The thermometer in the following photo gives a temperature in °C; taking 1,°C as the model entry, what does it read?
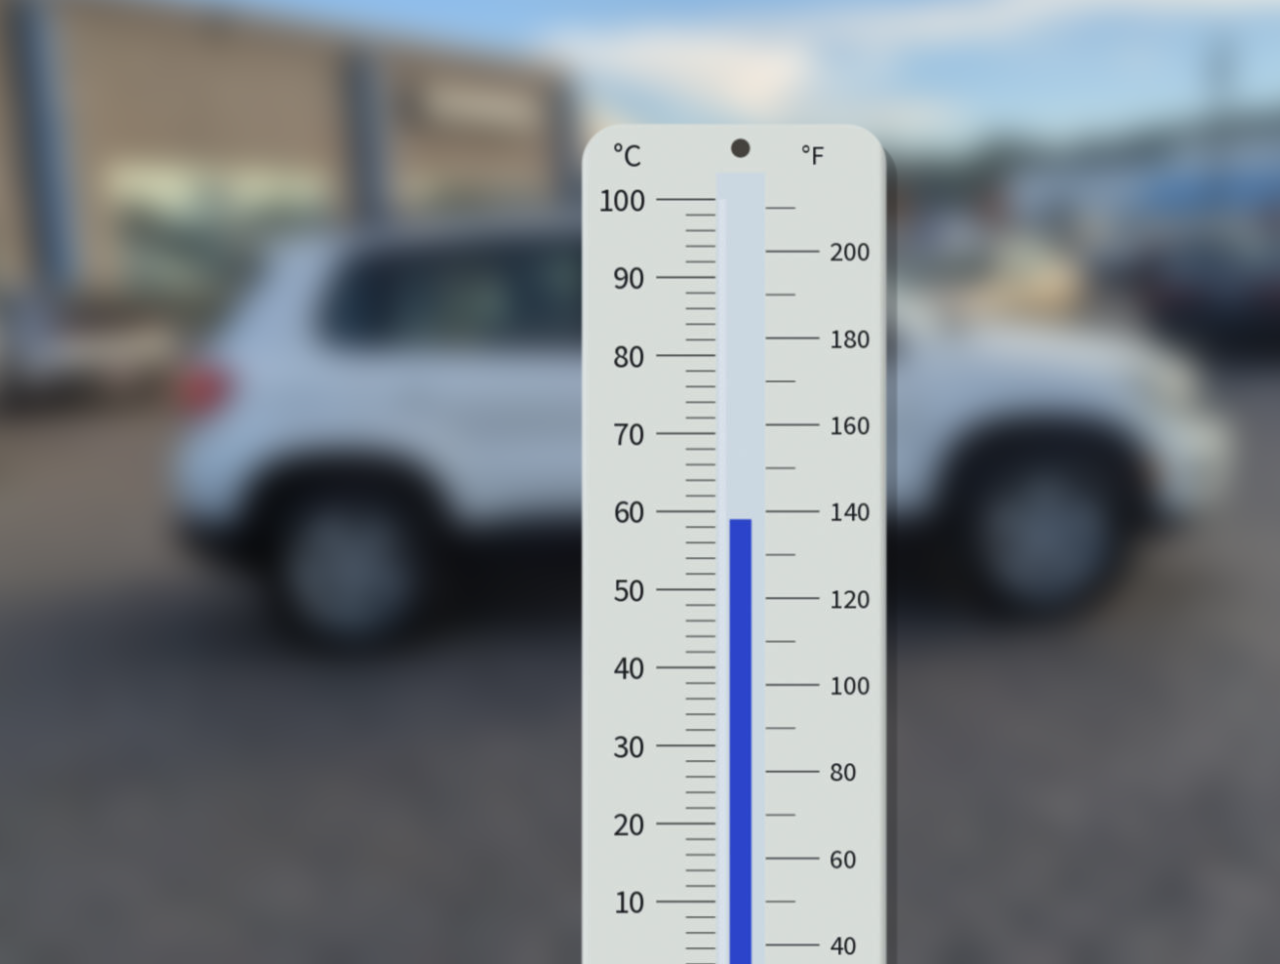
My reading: 59,°C
